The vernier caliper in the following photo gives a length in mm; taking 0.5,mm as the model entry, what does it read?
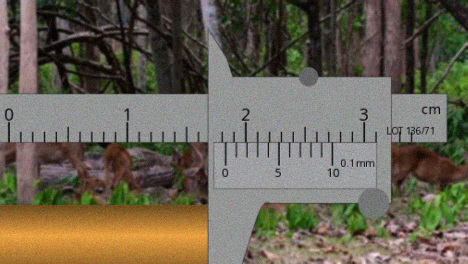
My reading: 18.3,mm
